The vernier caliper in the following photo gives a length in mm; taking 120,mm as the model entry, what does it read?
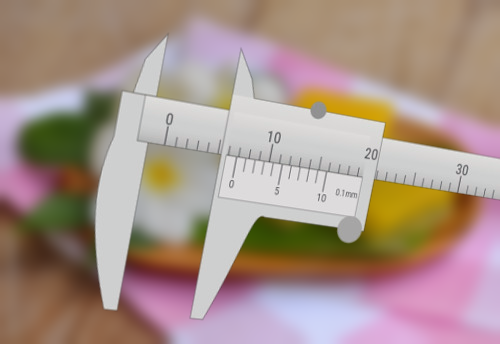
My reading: 6.8,mm
